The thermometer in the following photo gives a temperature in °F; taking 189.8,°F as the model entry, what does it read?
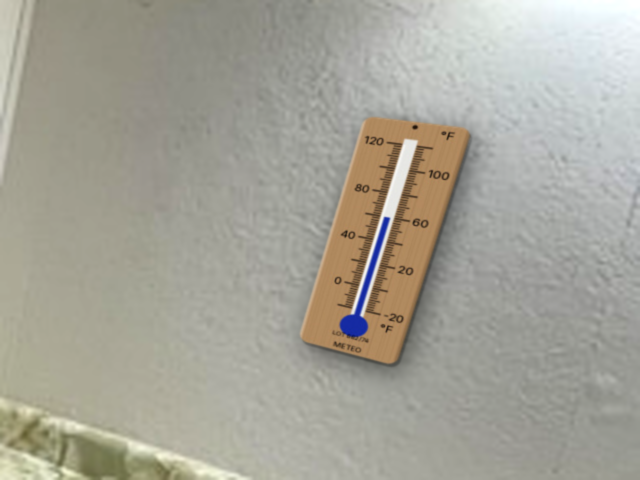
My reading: 60,°F
